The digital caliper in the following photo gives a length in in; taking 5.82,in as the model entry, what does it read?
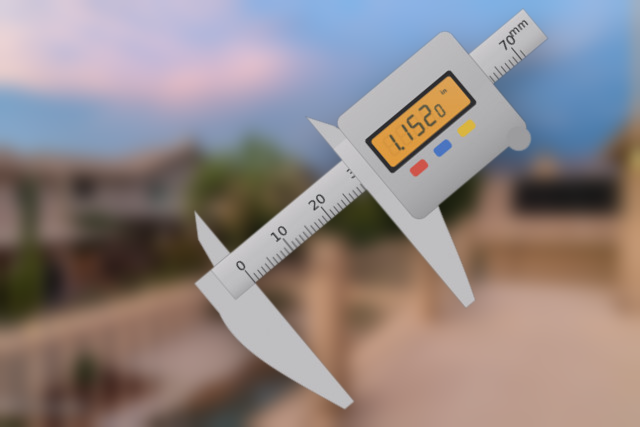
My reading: 1.1520,in
